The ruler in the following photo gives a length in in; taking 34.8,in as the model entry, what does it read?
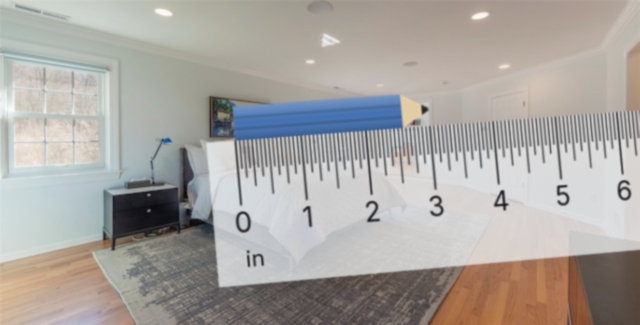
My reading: 3,in
